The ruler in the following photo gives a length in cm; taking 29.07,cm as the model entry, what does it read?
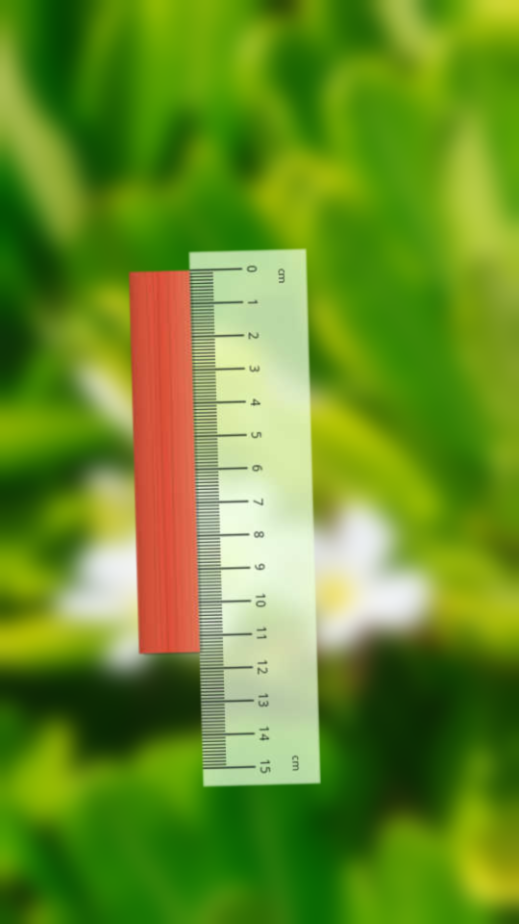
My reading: 11.5,cm
